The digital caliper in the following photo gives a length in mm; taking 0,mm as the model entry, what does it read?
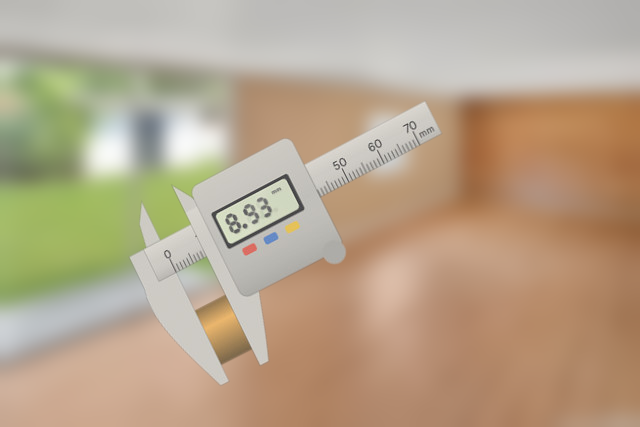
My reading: 8.93,mm
